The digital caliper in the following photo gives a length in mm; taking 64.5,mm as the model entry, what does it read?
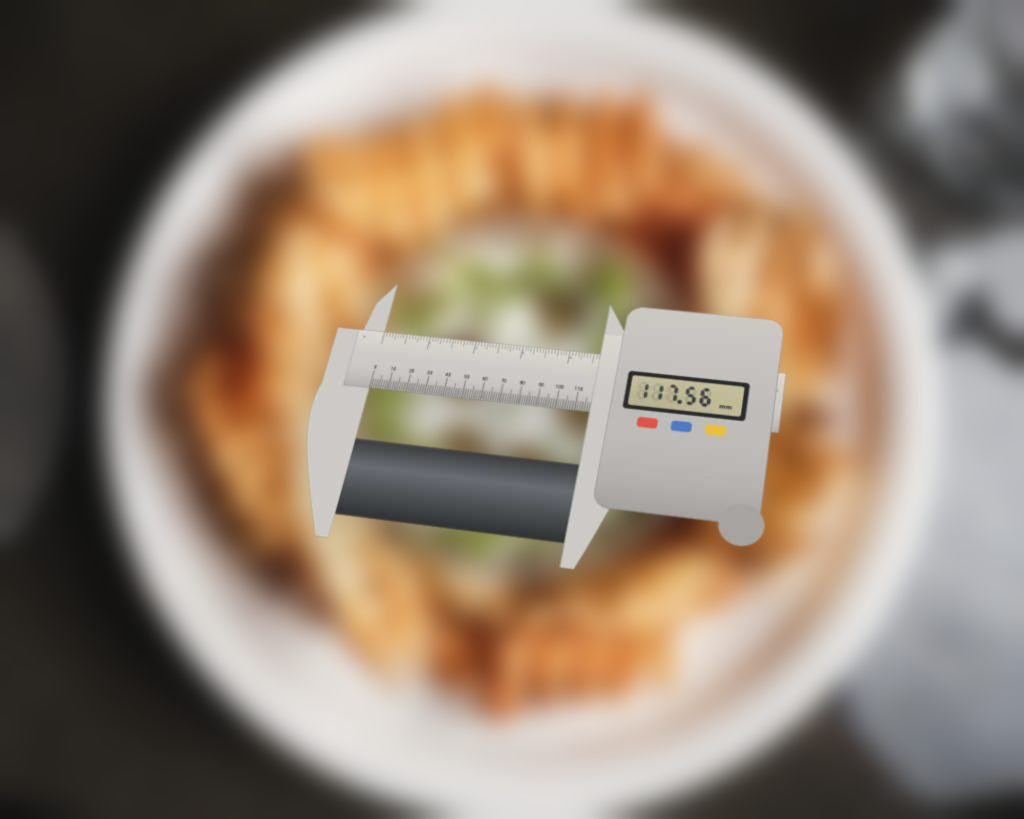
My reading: 117.56,mm
